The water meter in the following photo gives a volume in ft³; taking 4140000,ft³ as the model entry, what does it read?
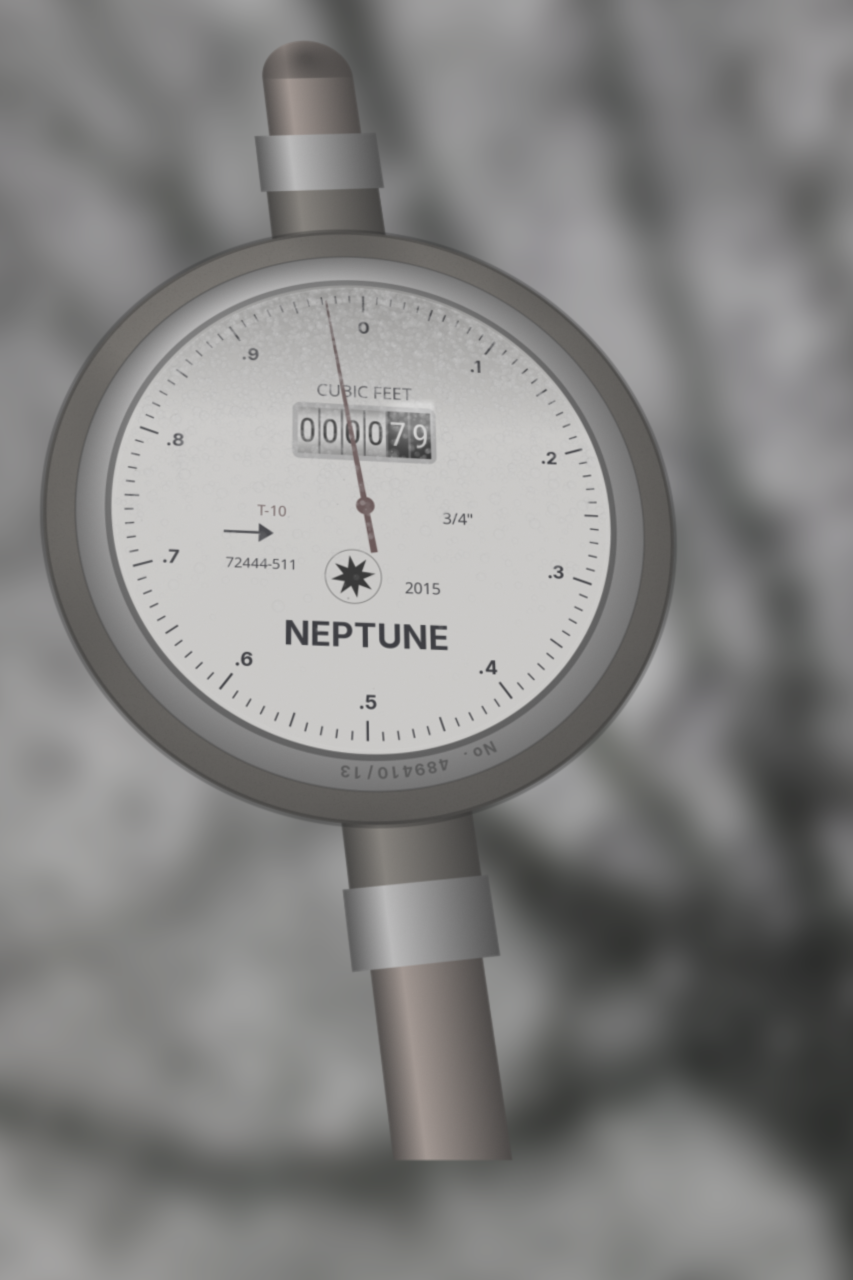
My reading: 78.97,ft³
